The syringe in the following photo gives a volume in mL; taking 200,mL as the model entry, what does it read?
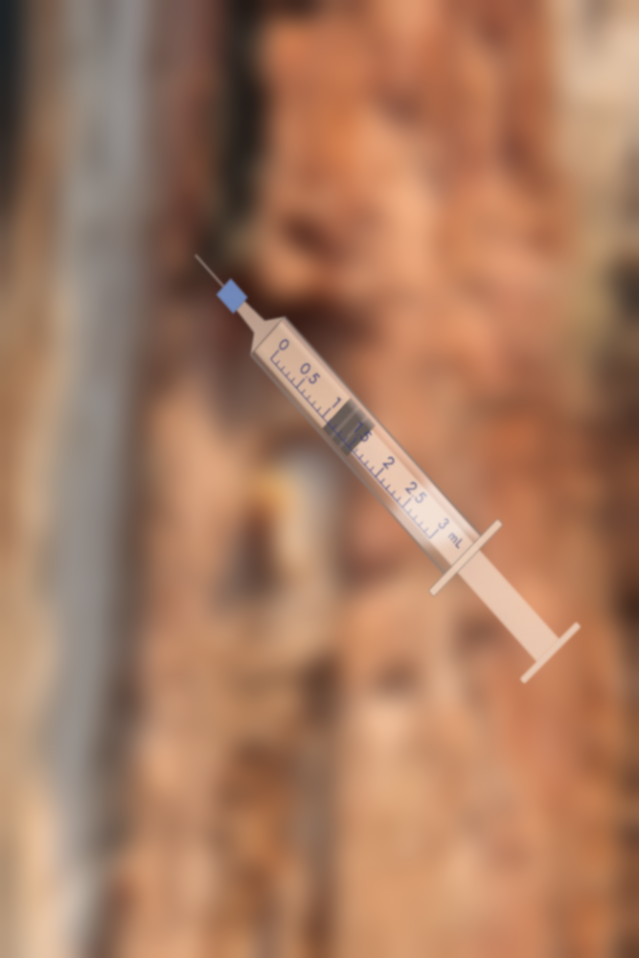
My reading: 1.1,mL
